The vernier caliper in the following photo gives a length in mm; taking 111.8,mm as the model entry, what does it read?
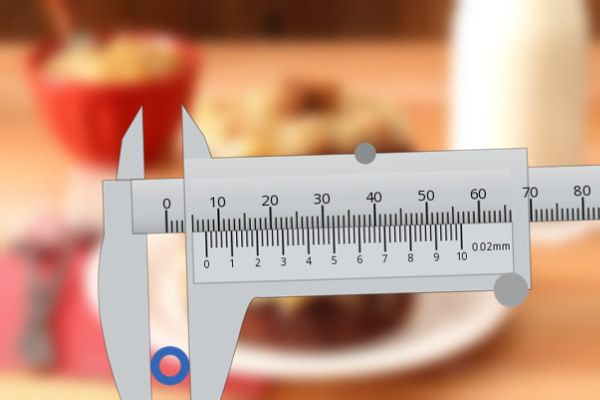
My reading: 7.5,mm
